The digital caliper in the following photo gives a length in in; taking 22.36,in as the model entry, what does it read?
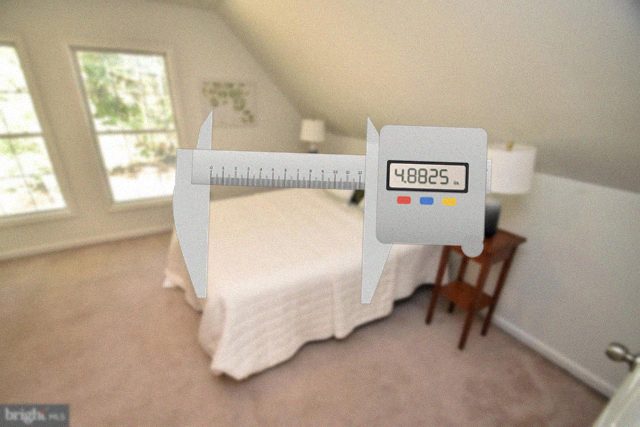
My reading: 4.8825,in
